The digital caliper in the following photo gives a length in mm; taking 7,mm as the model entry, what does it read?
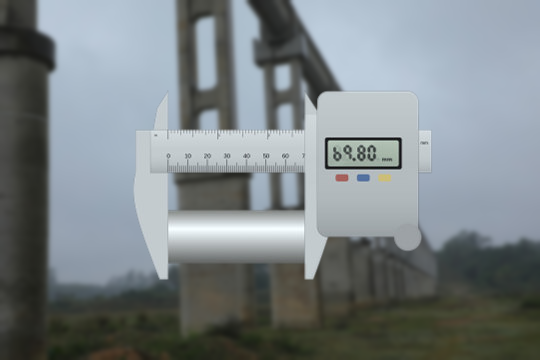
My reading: 69.80,mm
